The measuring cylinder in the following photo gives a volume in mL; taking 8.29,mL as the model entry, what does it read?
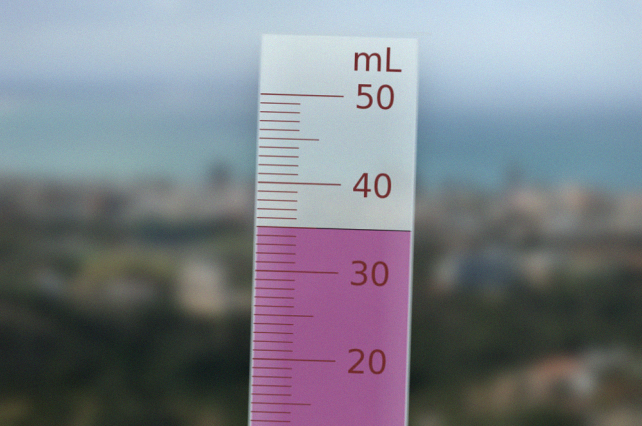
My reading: 35,mL
